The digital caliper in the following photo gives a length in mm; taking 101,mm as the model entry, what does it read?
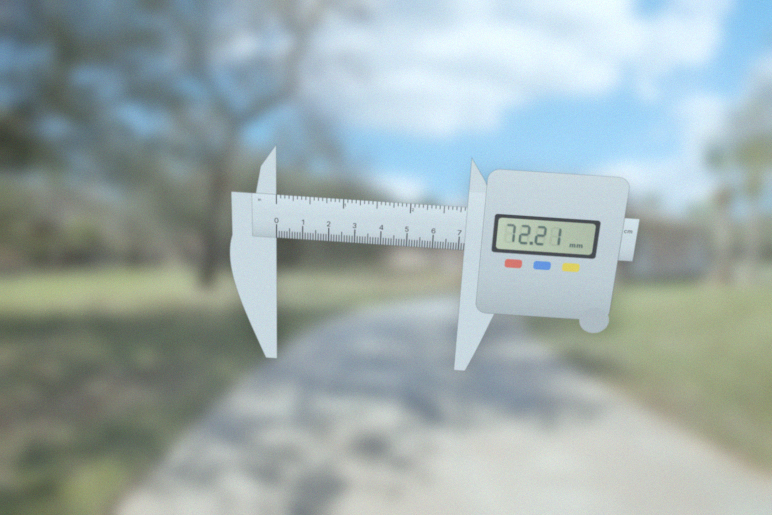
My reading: 72.21,mm
